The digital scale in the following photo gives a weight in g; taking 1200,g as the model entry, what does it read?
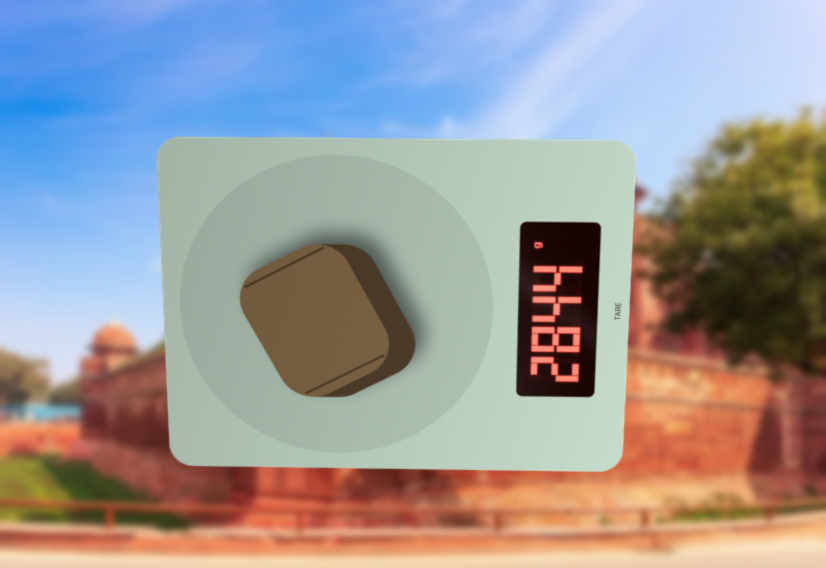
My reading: 2844,g
